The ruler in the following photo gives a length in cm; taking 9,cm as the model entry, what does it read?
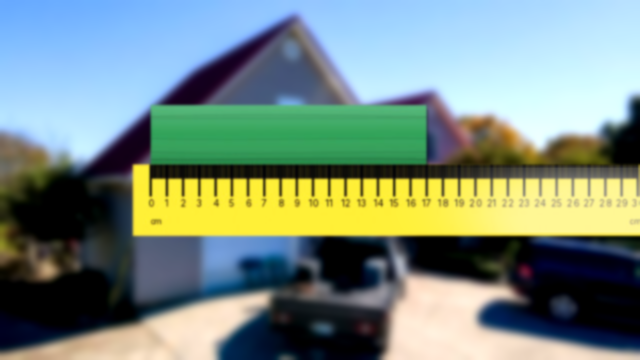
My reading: 17,cm
